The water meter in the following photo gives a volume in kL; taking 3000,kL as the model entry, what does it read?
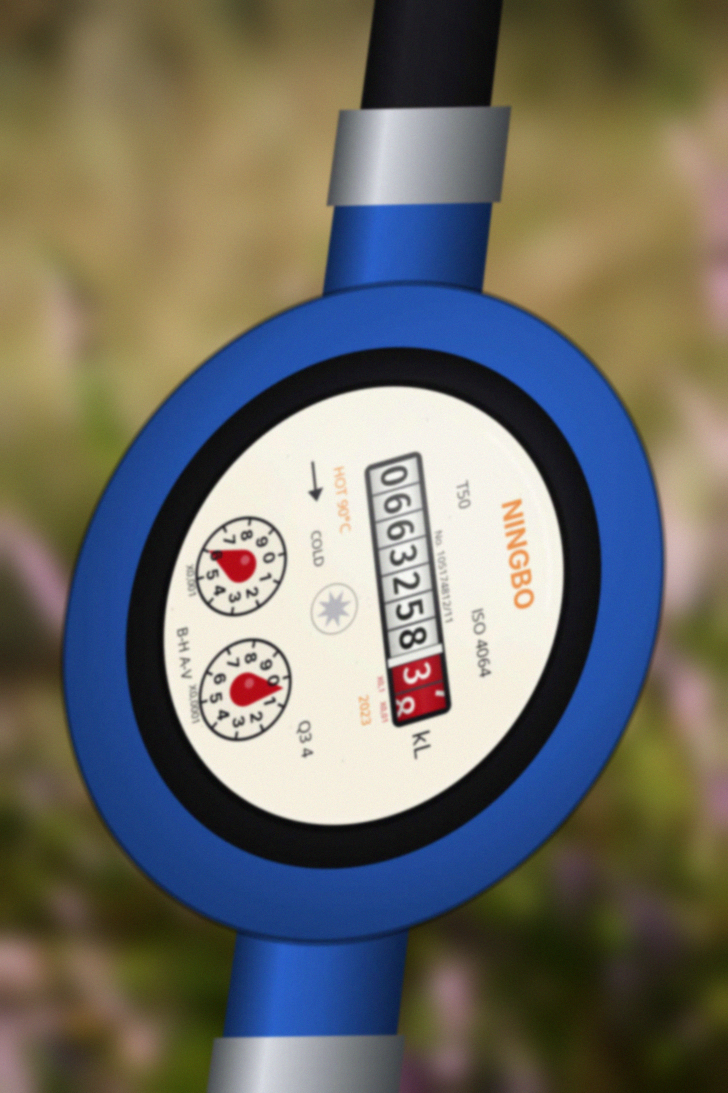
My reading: 663258.3760,kL
